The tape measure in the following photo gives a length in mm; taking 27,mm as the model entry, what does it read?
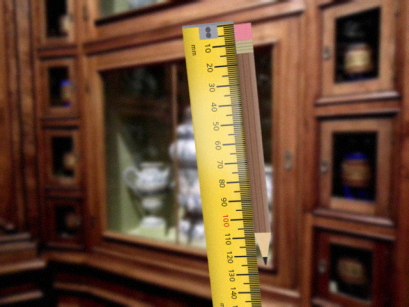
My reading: 125,mm
